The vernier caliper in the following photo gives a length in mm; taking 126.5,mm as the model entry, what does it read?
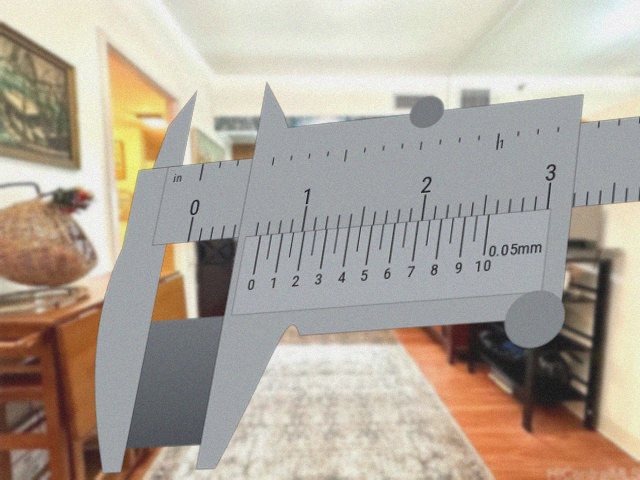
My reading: 6.4,mm
